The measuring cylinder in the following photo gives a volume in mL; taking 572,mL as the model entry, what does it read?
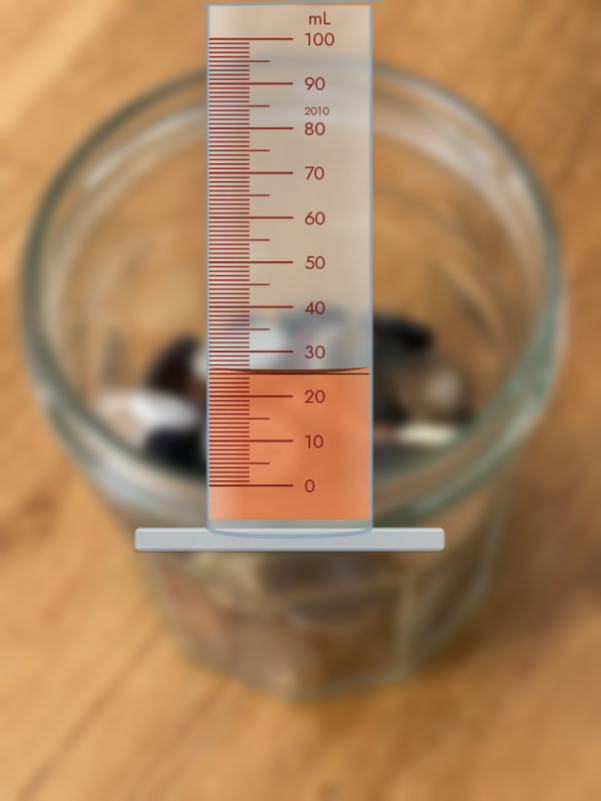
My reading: 25,mL
